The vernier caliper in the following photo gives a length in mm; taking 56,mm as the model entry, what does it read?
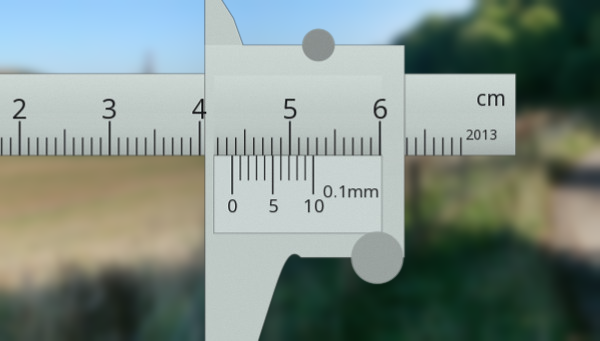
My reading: 43.6,mm
